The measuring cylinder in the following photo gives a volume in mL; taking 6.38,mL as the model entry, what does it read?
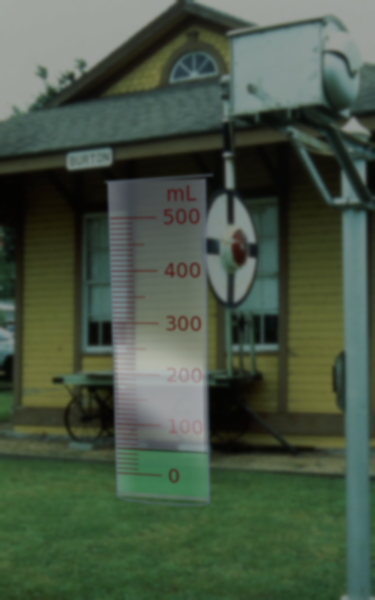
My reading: 50,mL
